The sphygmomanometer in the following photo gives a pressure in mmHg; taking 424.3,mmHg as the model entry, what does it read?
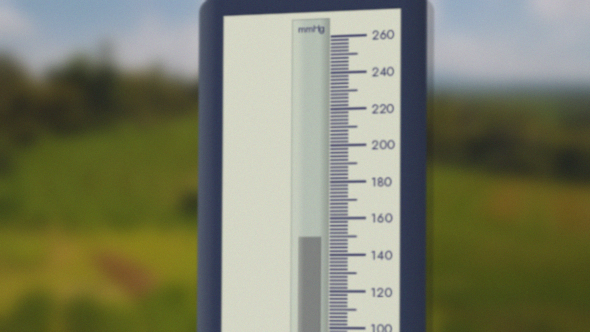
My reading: 150,mmHg
